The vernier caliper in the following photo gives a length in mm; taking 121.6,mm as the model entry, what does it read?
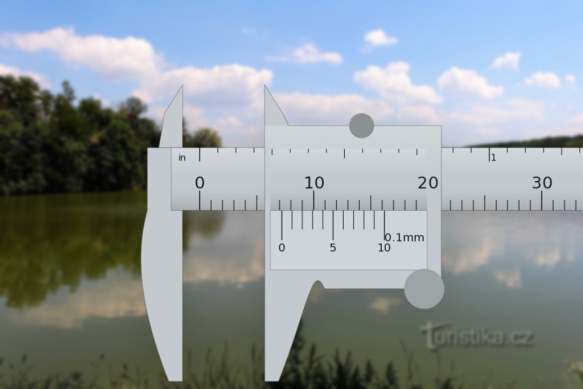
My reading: 7.2,mm
